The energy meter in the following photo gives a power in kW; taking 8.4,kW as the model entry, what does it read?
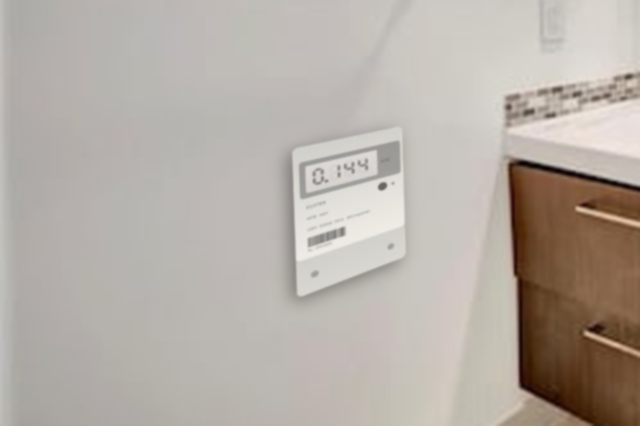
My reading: 0.144,kW
